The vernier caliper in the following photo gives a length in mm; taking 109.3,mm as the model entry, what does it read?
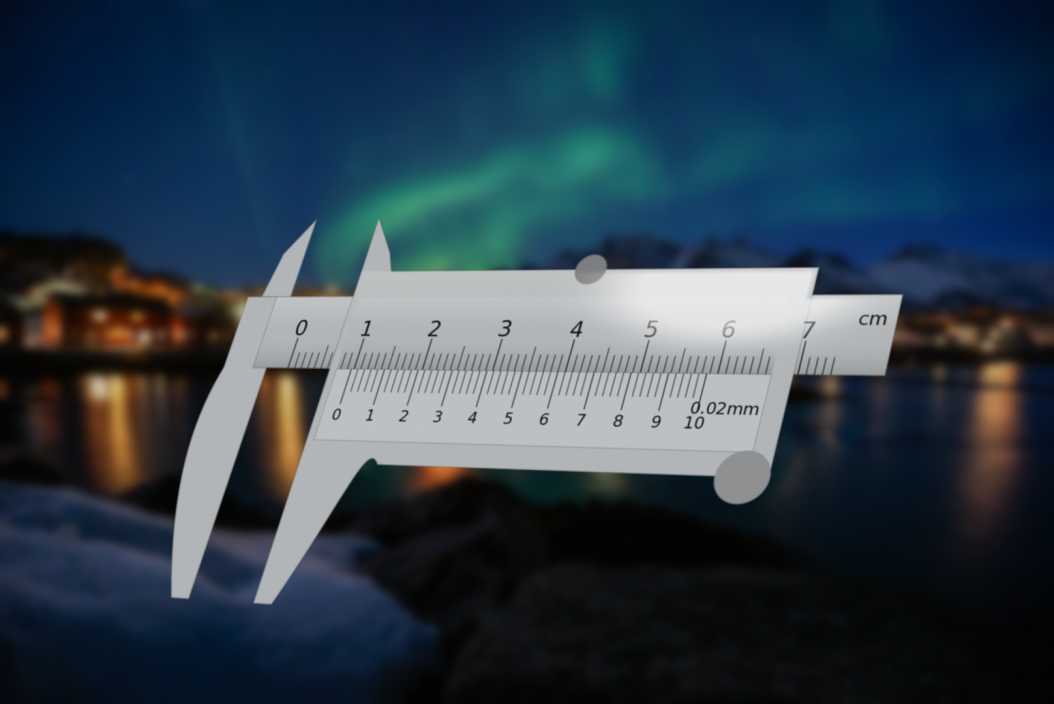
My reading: 9.6,mm
